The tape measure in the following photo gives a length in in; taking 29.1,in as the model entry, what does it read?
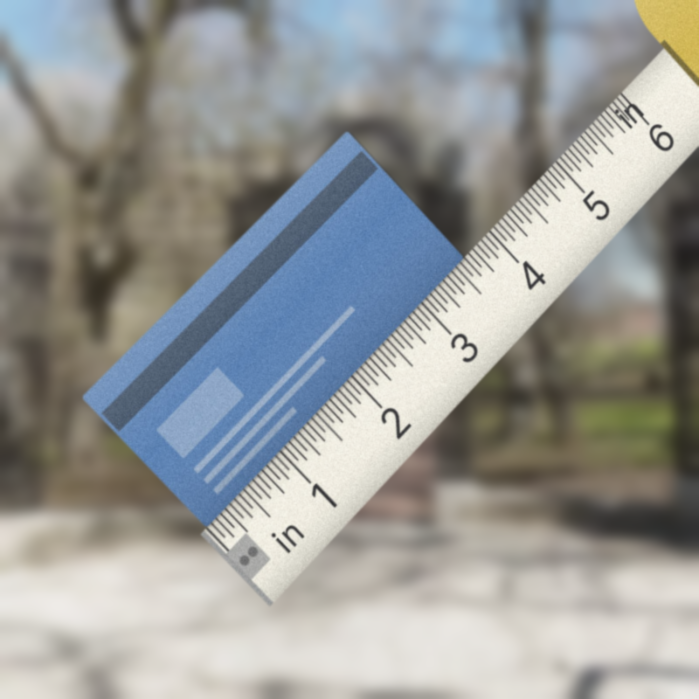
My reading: 3.625,in
